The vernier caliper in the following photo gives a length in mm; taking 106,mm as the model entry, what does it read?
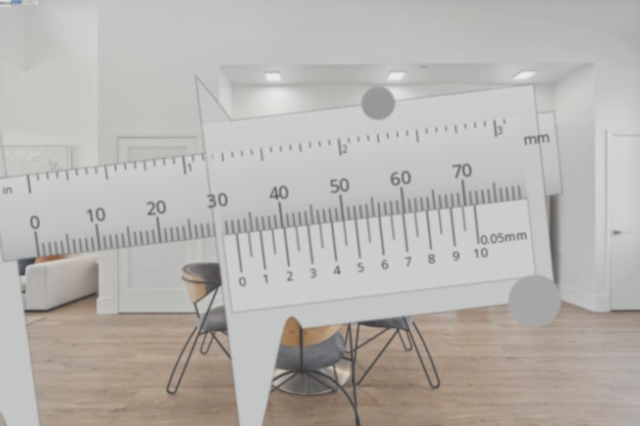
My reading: 32.5,mm
